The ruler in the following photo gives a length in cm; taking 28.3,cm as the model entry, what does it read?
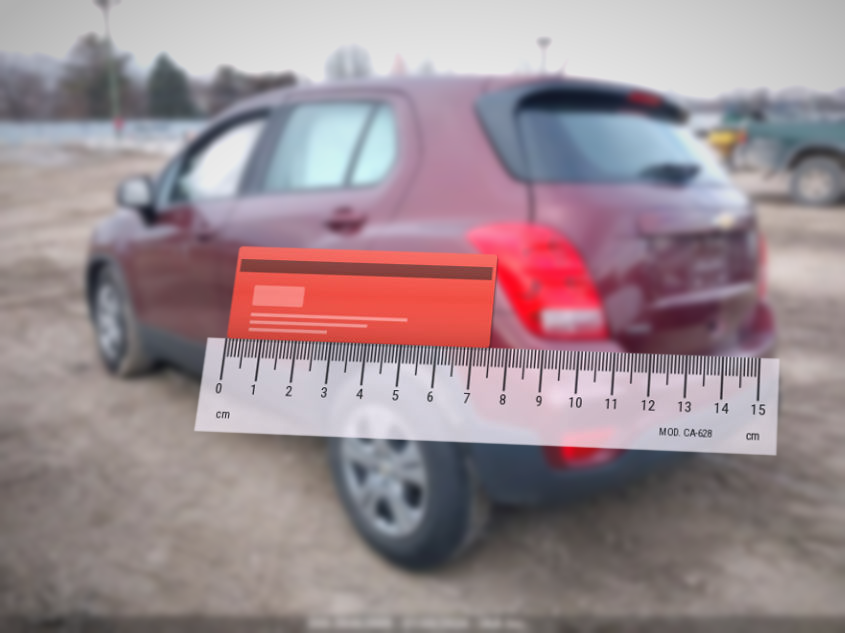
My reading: 7.5,cm
